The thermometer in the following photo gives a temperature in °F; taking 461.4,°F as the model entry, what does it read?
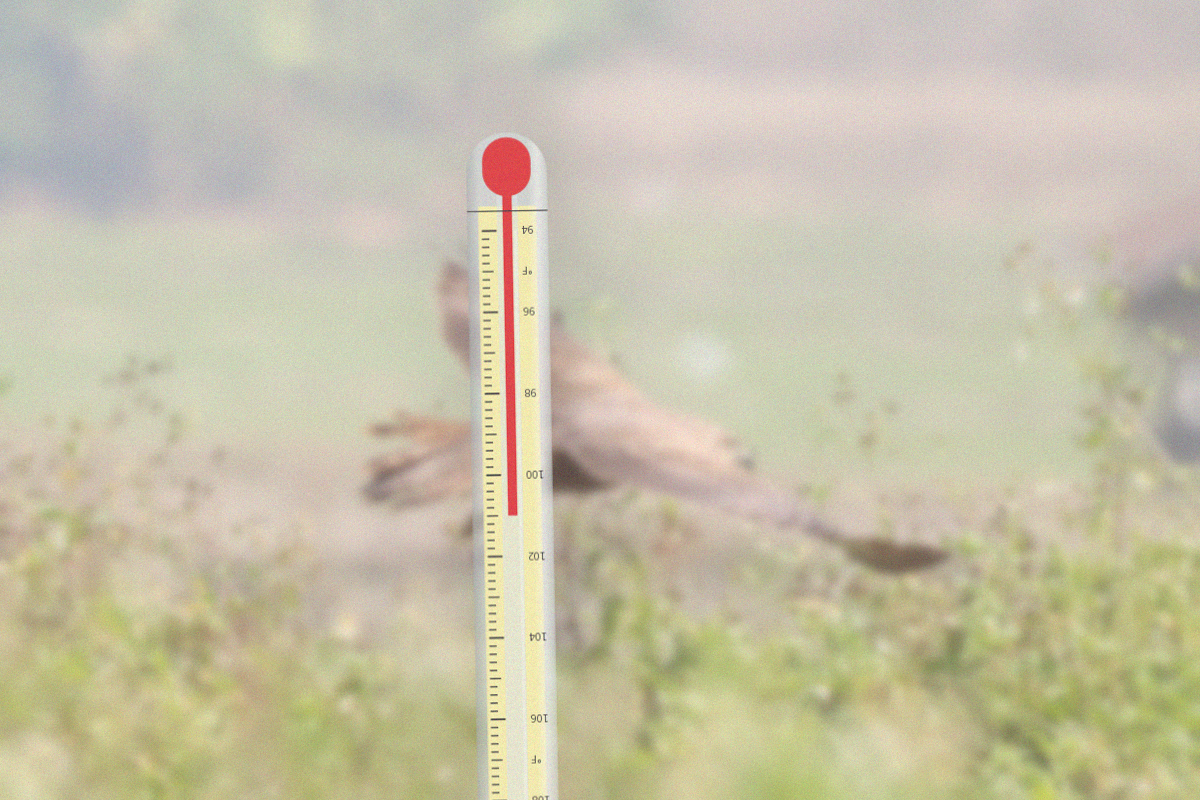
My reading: 101,°F
